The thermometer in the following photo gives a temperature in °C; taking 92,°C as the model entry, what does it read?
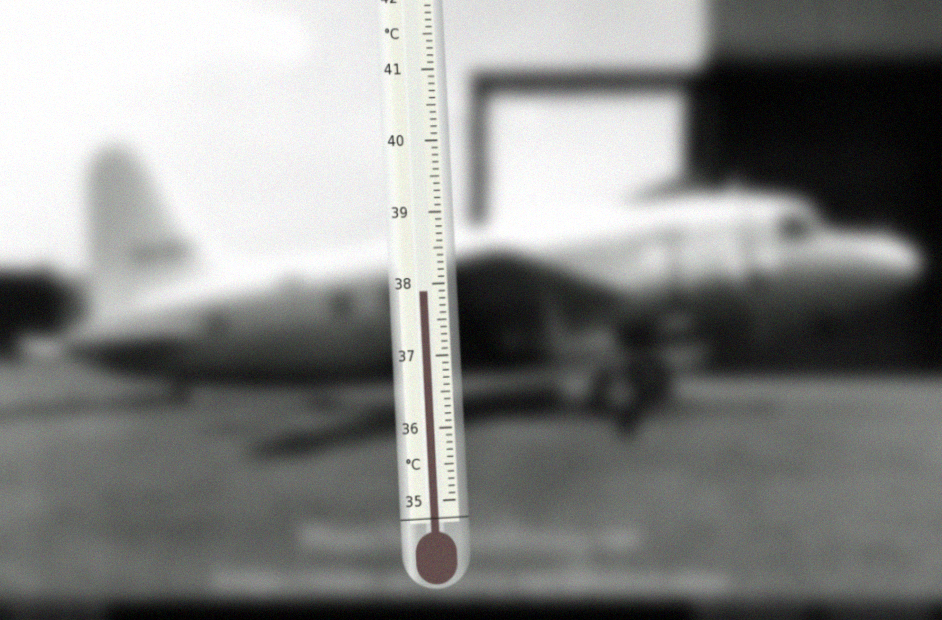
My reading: 37.9,°C
